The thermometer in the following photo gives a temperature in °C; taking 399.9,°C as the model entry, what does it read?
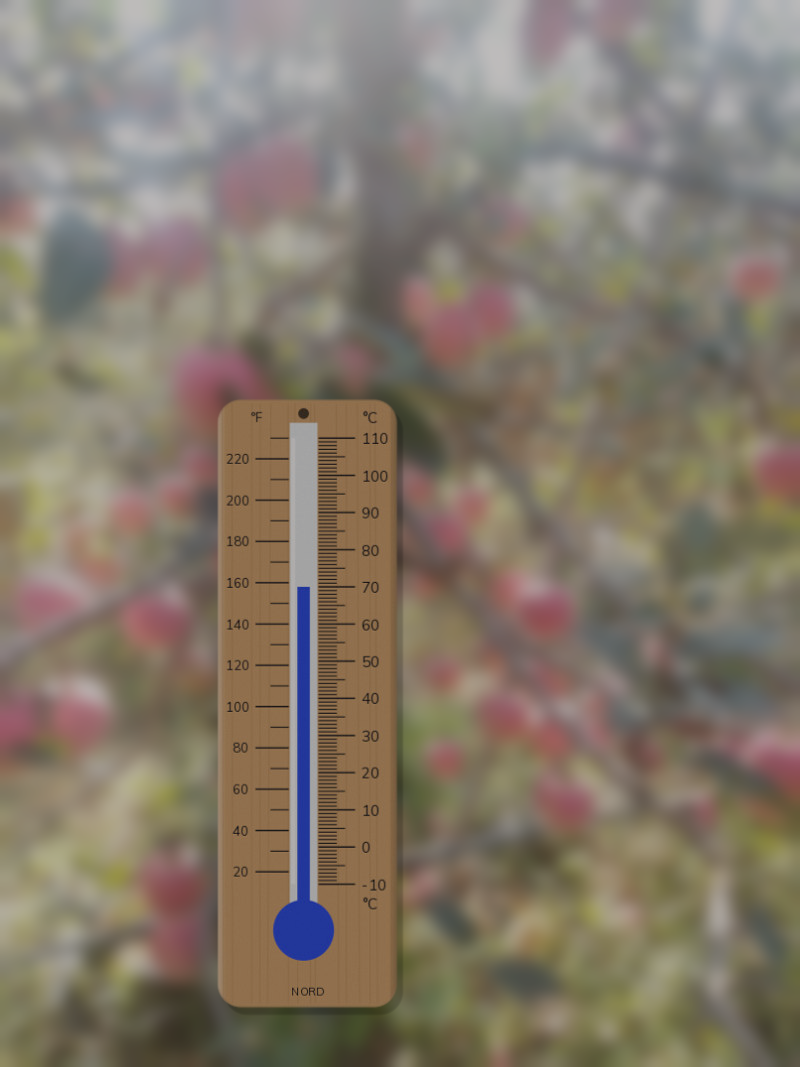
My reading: 70,°C
